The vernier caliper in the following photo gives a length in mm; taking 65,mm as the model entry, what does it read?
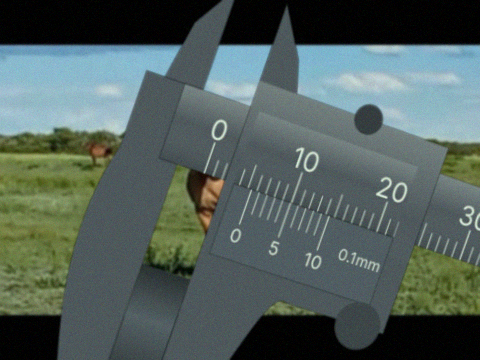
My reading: 5.4,mm
